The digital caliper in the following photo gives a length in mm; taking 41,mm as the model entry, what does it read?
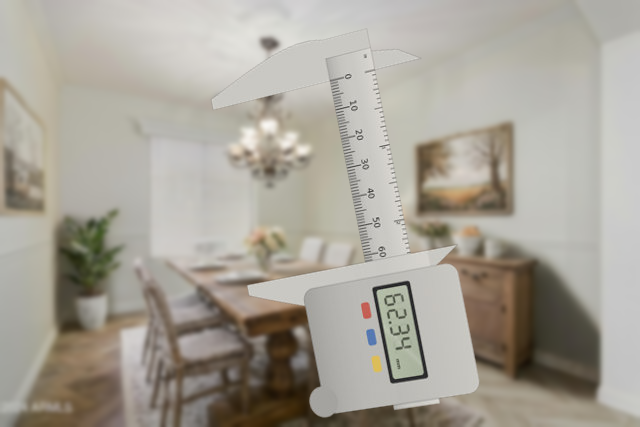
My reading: 62.34,mm
